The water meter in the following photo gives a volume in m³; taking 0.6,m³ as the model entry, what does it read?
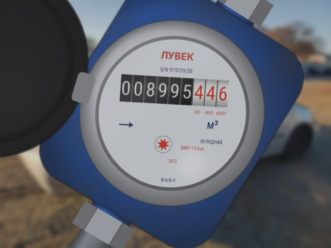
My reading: 8995.446,m³
